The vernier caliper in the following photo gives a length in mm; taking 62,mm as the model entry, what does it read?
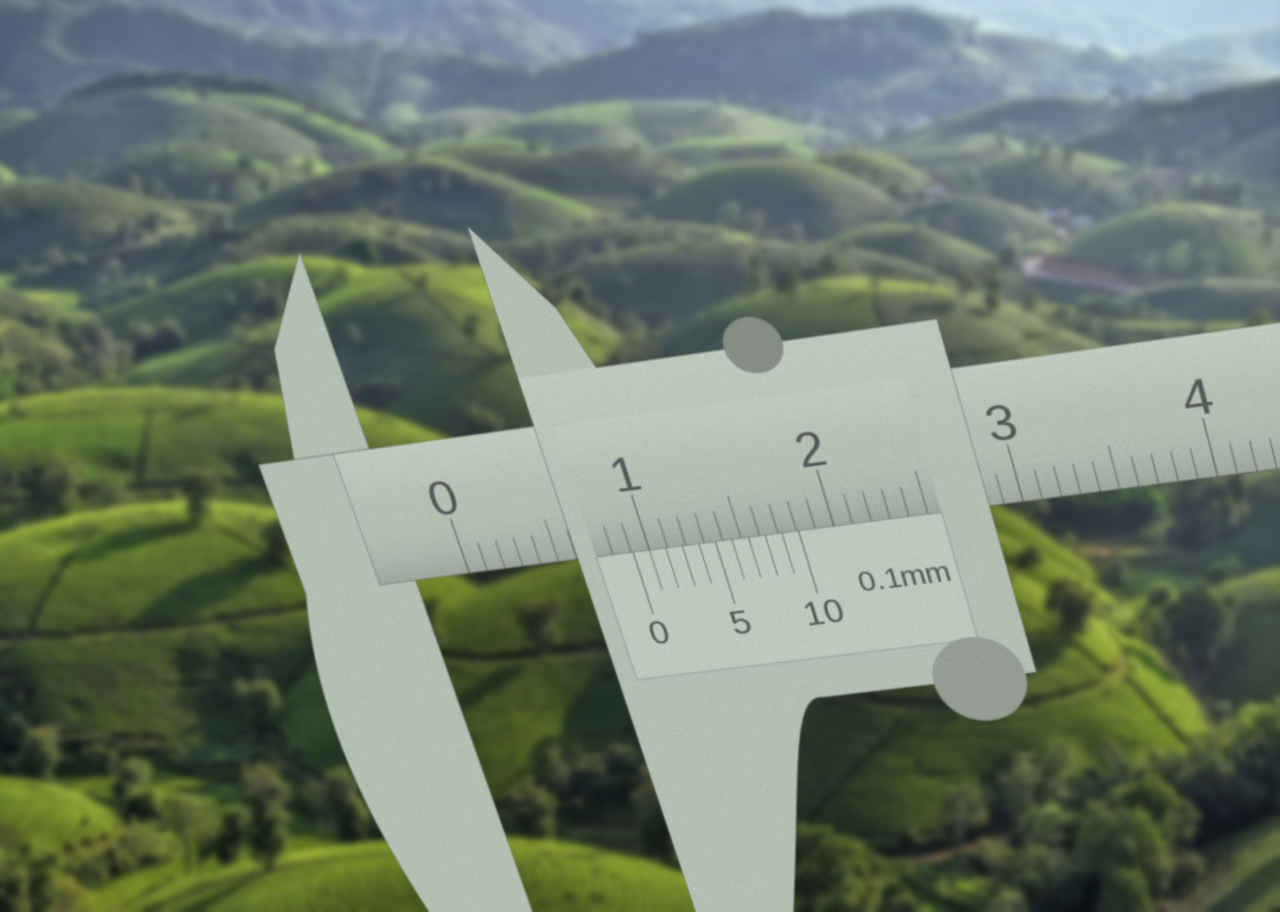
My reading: 9.1,mm
